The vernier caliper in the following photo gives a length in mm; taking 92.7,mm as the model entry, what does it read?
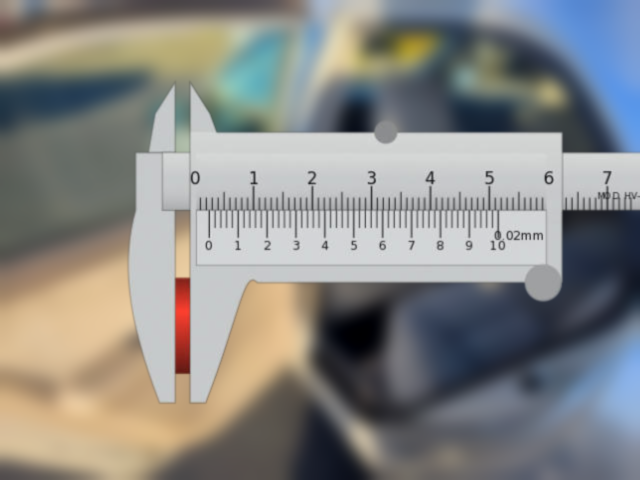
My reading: 2.5,mm
